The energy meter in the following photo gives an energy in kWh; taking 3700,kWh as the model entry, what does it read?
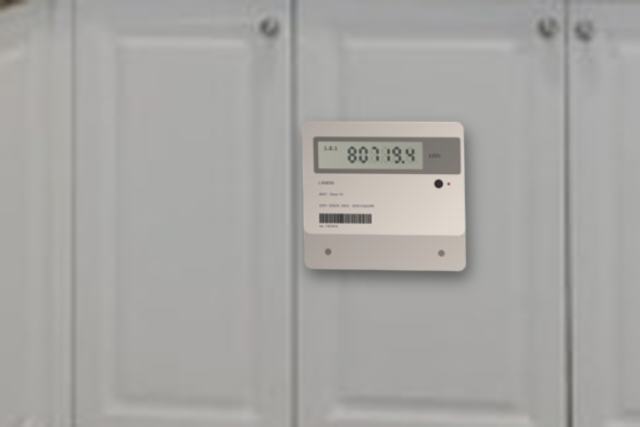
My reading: 80719.4,kWh
